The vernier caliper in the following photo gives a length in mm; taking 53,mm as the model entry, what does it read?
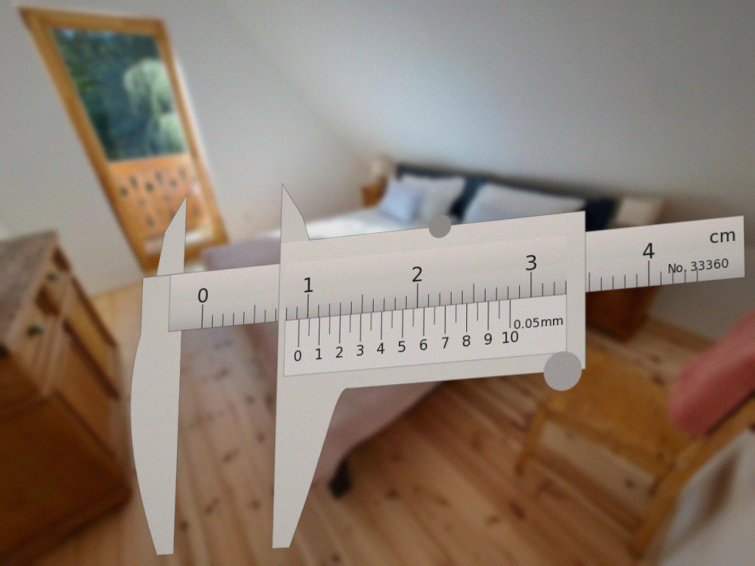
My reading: 9.2,mm
